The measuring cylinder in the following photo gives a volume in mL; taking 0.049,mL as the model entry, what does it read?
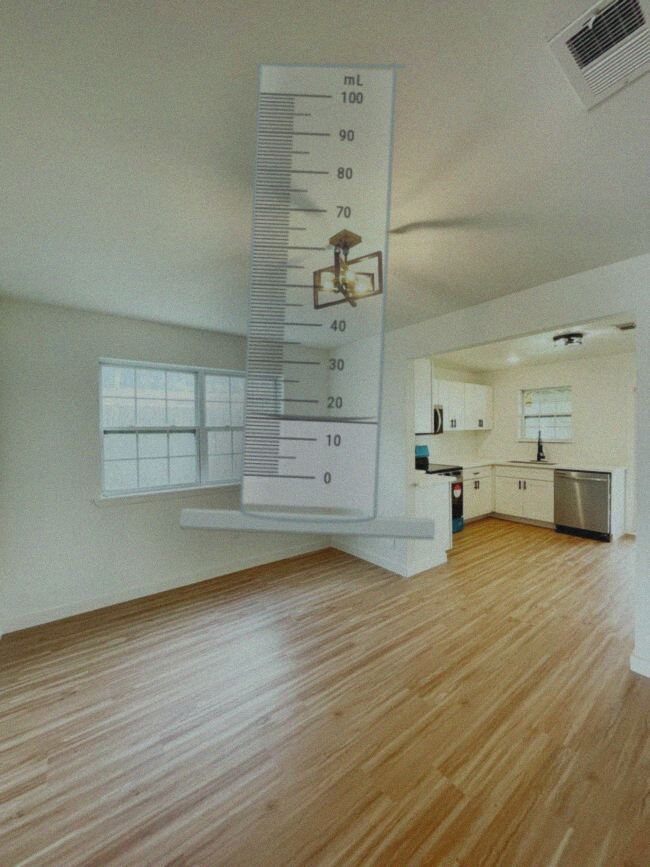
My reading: 15,mL
